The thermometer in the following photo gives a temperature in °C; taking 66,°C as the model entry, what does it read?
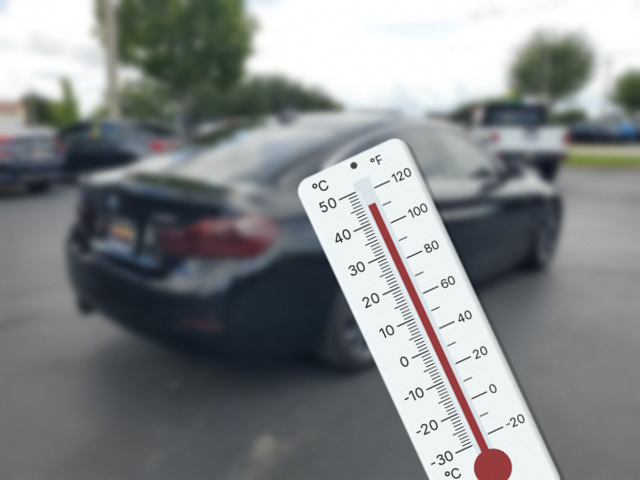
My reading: 45,°C
